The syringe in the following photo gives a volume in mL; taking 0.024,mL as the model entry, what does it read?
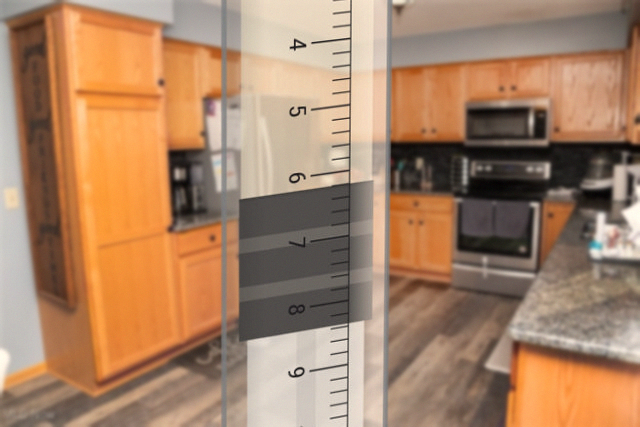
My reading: 6.2,mL
